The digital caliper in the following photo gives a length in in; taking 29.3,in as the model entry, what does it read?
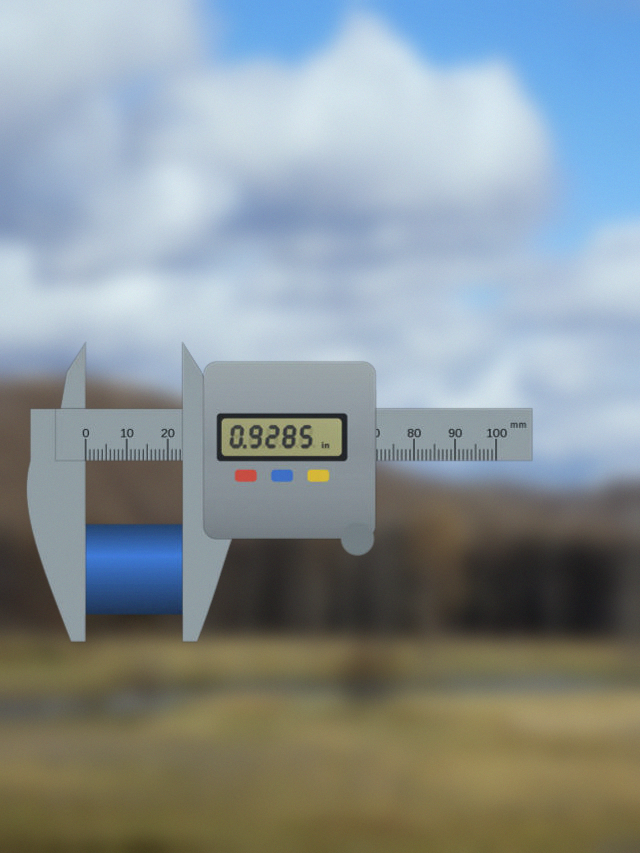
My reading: 0.9285,in
